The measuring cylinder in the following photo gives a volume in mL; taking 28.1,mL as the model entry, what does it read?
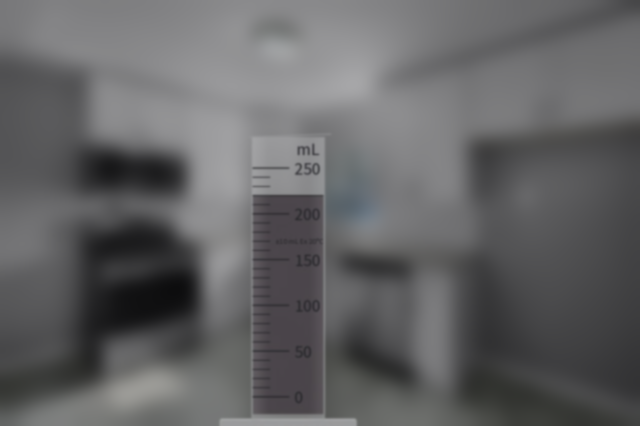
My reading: 220,mL
